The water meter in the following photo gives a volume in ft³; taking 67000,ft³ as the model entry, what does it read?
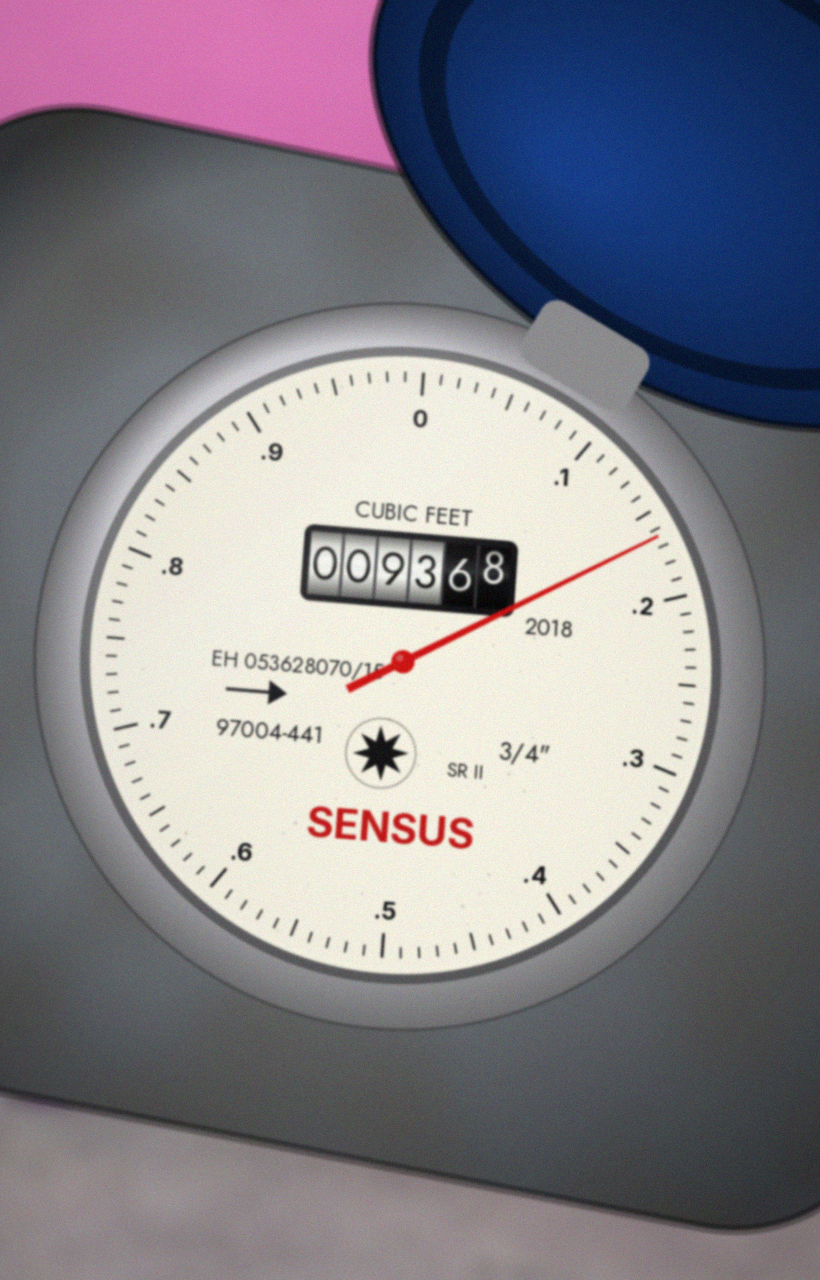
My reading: 9368.16,ft³
